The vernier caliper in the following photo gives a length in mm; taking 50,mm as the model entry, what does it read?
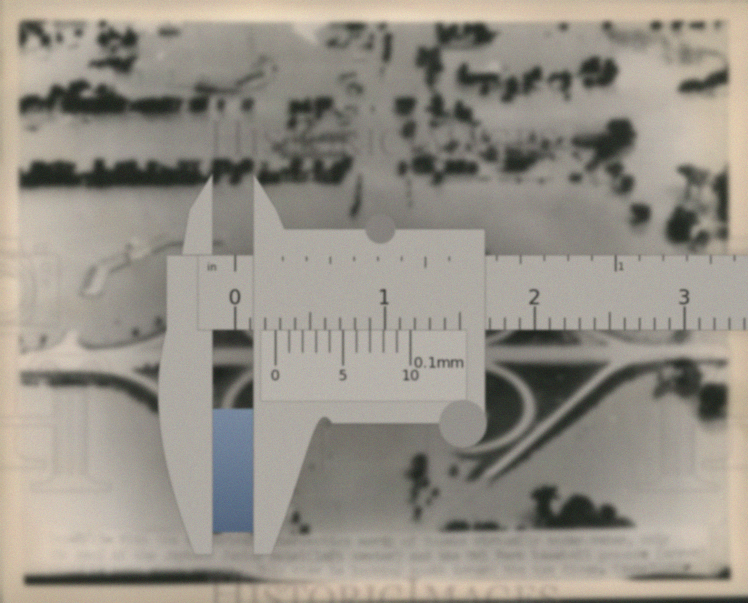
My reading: 2.7,mm
